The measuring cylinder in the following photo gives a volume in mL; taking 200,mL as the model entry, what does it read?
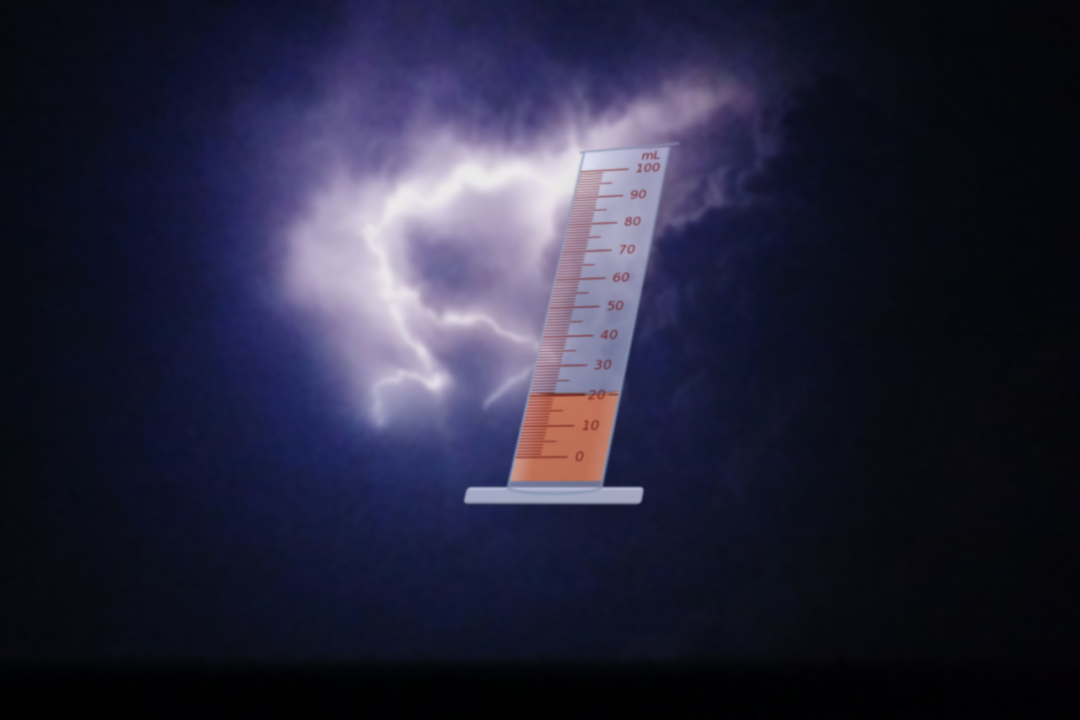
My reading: 20,mL
